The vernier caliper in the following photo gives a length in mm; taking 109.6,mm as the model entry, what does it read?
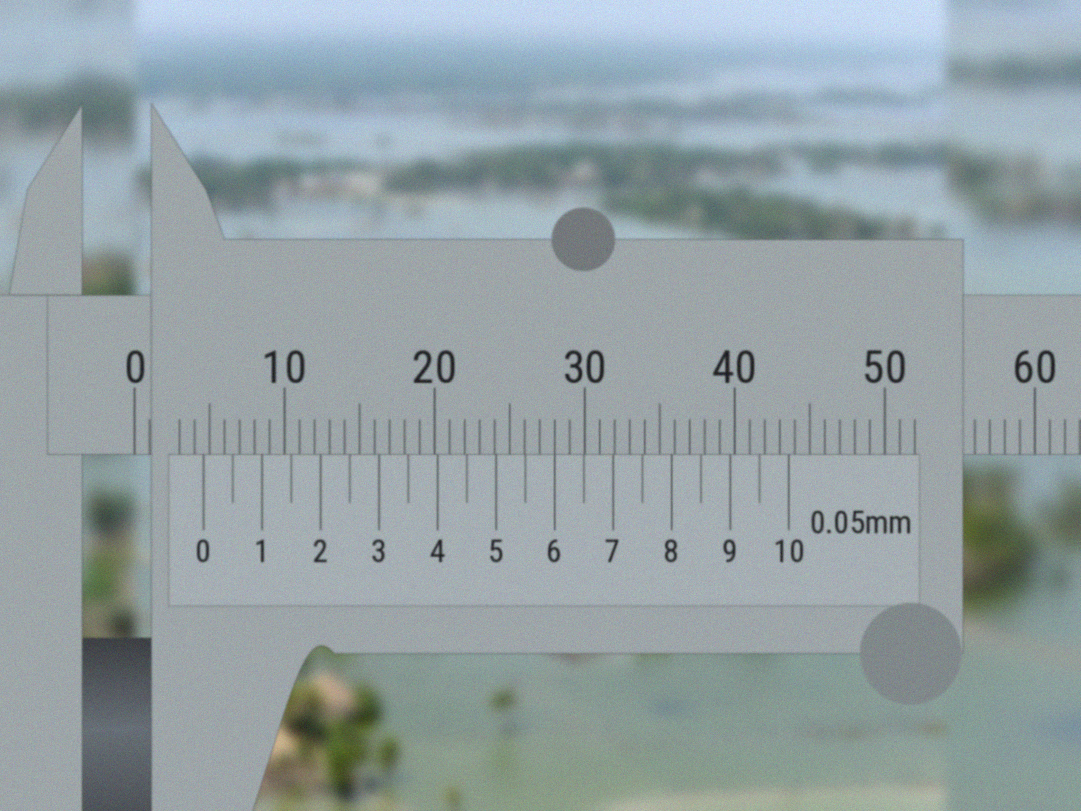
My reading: 4.6,mm
